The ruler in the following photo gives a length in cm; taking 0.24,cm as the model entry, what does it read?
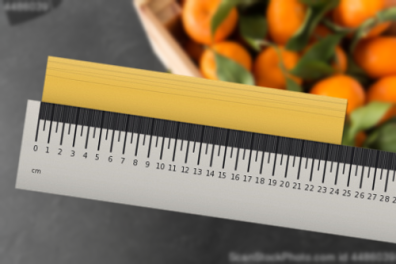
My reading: 24,cm
